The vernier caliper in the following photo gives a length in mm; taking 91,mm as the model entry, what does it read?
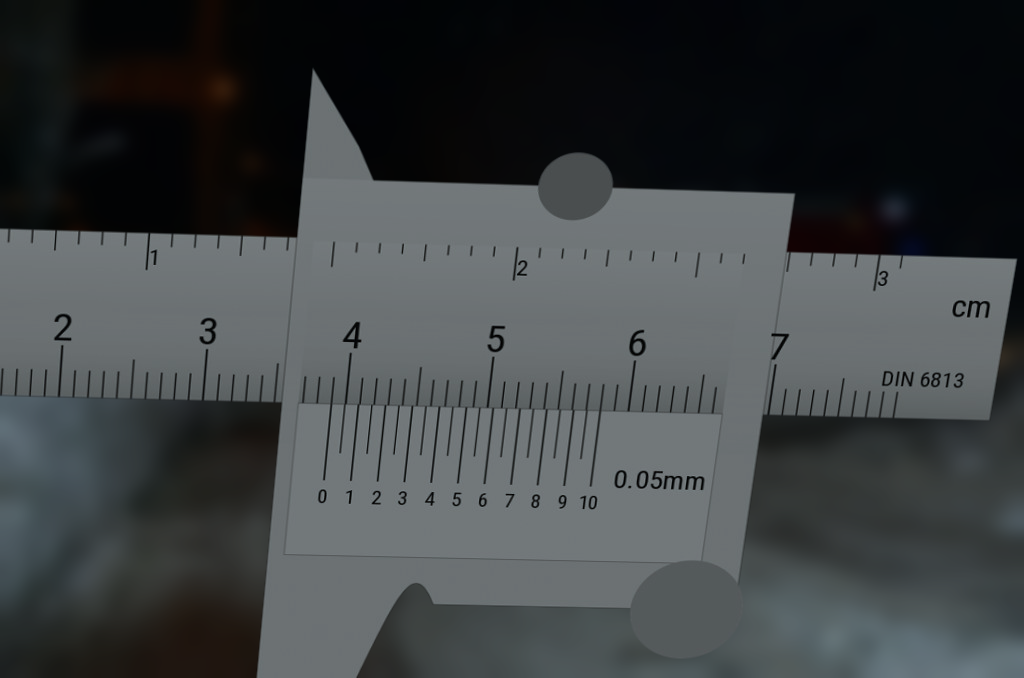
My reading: 39.0,mm
